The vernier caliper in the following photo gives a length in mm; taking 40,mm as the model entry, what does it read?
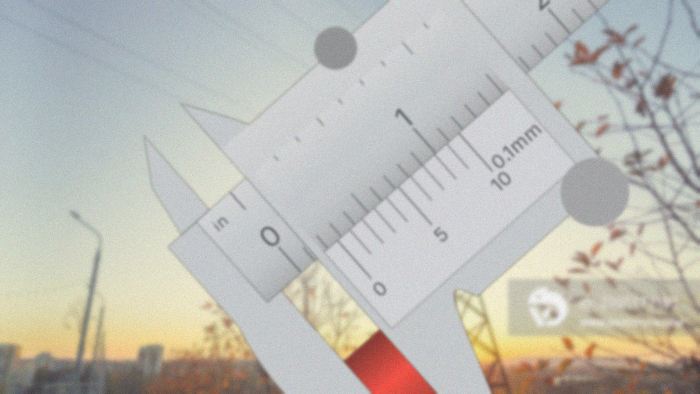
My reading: 2.7,mm
